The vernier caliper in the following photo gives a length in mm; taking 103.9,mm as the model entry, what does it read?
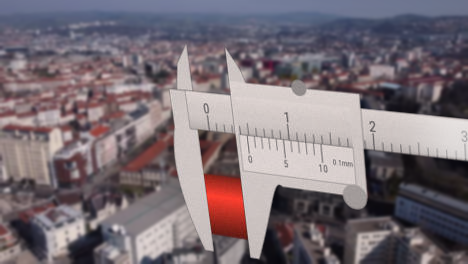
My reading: 4.8,mm
